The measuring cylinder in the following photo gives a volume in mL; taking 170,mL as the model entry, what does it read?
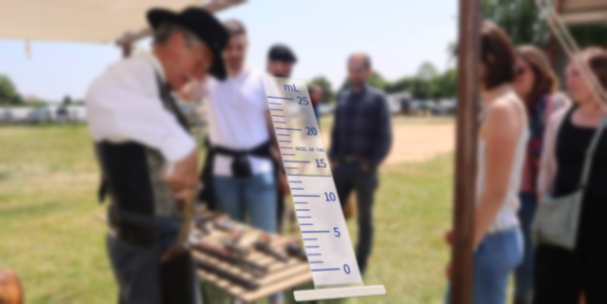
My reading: 13,mL
